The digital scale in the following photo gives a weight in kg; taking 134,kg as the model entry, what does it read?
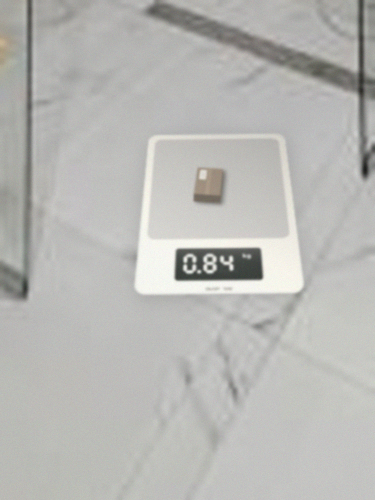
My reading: 0.84,kg
